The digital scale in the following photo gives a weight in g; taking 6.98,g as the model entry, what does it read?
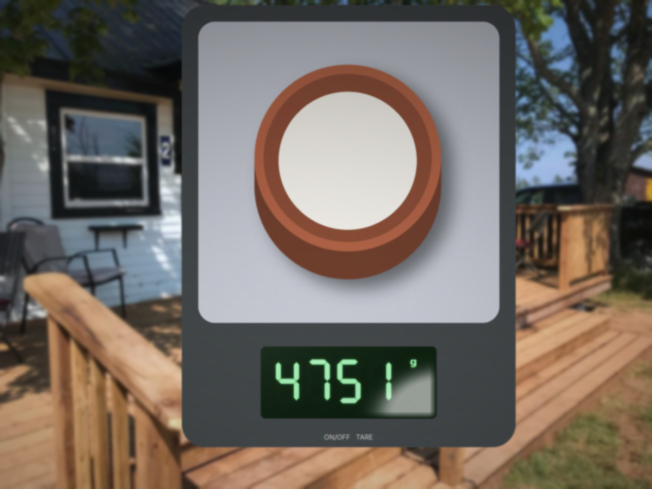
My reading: 4751,g
